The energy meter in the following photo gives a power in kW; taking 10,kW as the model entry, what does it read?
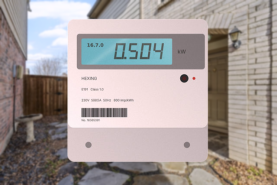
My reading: 0.504,kW
